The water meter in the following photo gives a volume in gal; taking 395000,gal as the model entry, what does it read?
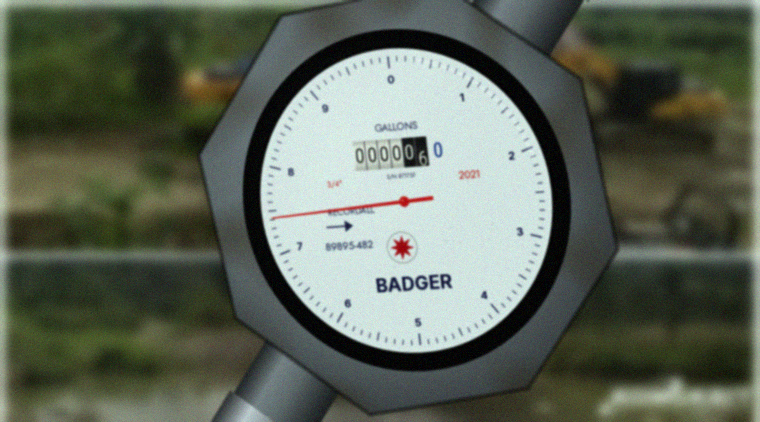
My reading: 57.4,gal
